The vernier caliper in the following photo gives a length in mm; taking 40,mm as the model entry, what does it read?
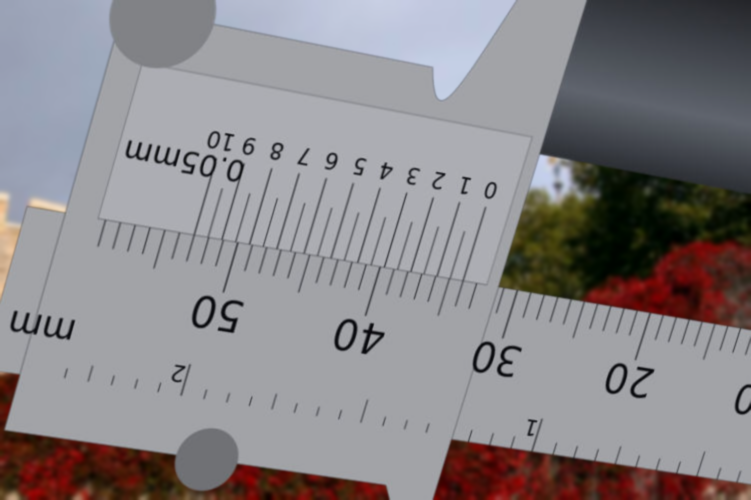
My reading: 34.0,mm
